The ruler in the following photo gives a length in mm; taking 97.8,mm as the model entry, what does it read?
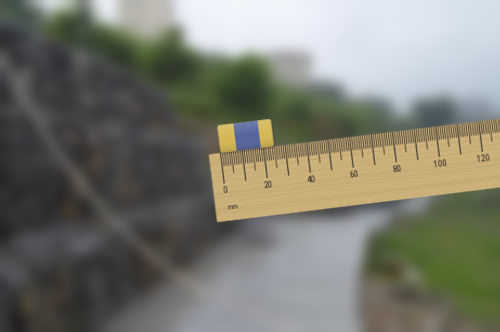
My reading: 25,mm
